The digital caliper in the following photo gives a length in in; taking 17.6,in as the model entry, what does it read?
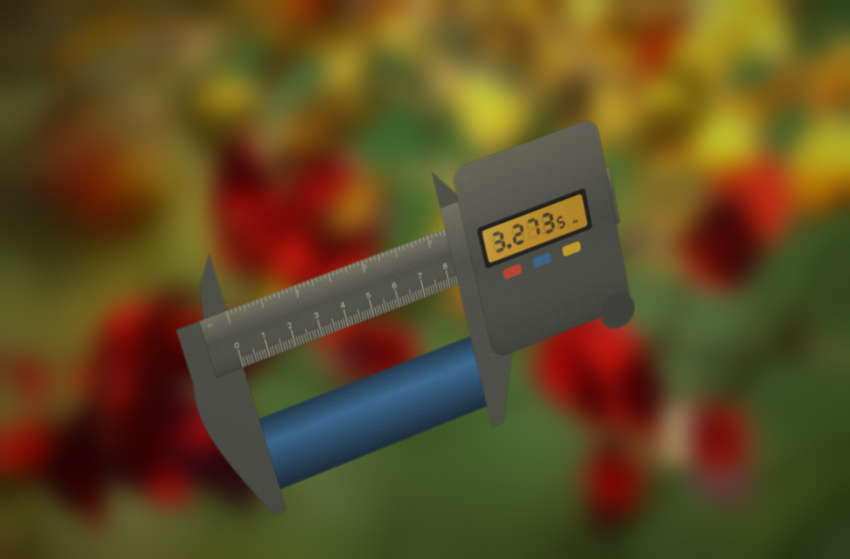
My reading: 3.2735,in
